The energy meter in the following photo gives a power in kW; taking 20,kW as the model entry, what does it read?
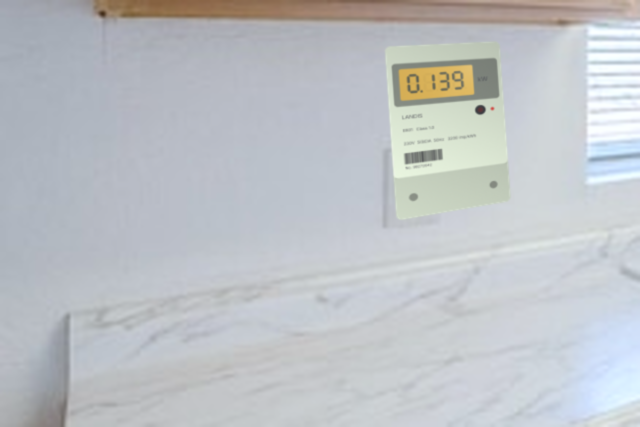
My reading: 0.139,kW
